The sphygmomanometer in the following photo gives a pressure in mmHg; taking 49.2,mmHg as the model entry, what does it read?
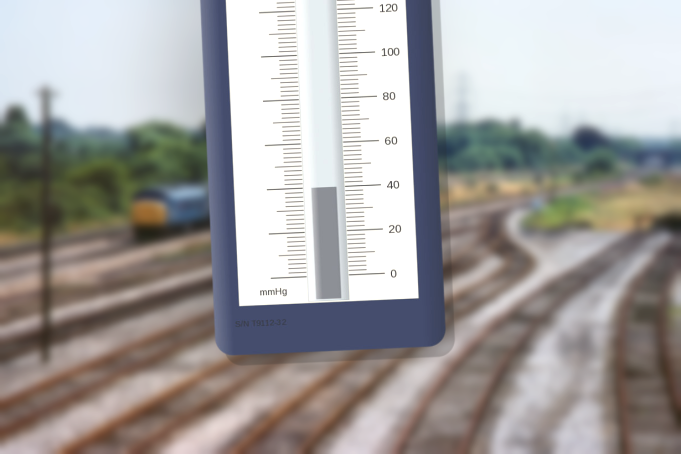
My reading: 40,mmHg
